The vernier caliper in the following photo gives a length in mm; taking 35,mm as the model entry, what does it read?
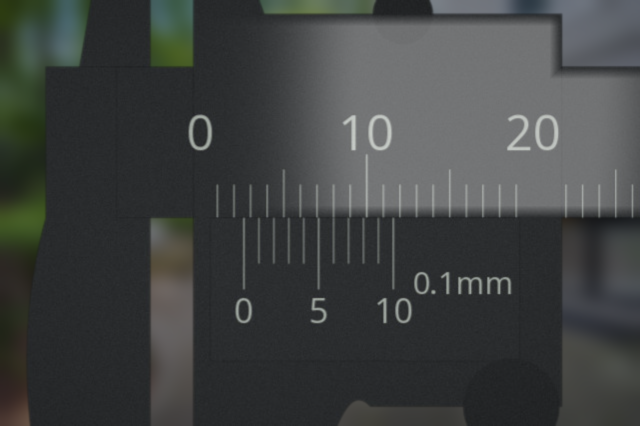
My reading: 2.6,mm
